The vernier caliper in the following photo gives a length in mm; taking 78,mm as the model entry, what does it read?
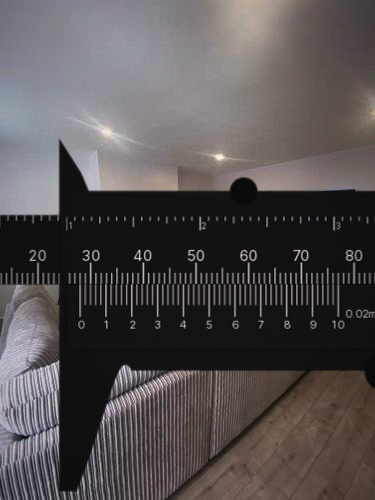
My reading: 28.0,mm
